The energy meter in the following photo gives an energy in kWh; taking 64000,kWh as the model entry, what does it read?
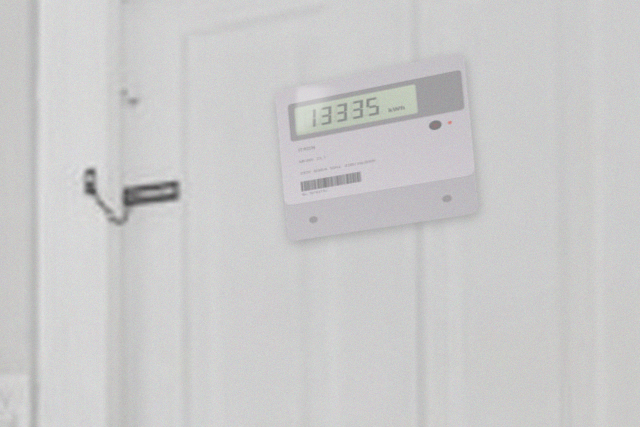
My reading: 13335,kWh
